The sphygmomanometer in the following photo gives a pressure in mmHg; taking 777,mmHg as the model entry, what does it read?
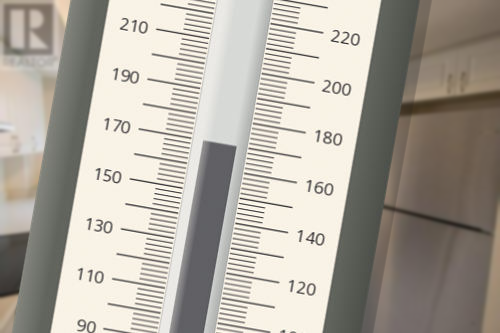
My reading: 170,mmHg
